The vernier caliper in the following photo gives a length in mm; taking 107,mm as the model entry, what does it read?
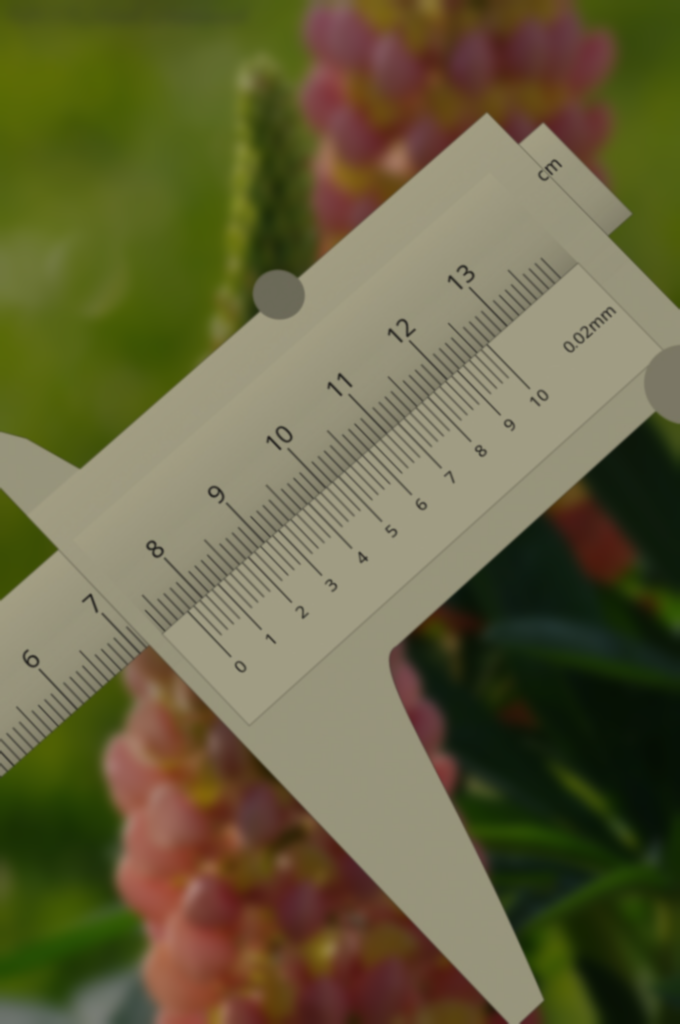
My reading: 77.6,mm
